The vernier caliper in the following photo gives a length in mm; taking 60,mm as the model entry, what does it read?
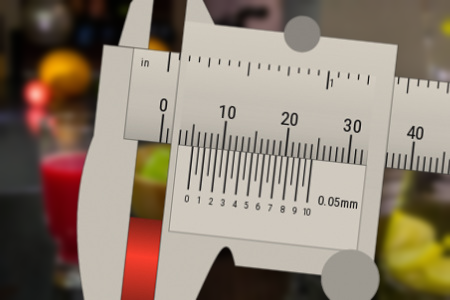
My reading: 5.2,mm
